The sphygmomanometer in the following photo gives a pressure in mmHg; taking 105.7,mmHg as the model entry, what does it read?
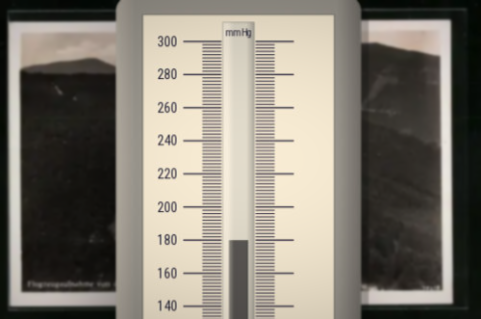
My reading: 180,mmHg
